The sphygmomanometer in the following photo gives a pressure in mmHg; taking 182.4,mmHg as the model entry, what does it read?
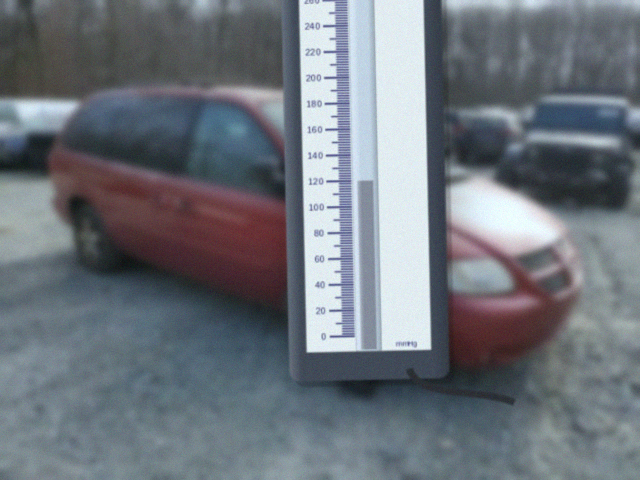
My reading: 120,mmHg
